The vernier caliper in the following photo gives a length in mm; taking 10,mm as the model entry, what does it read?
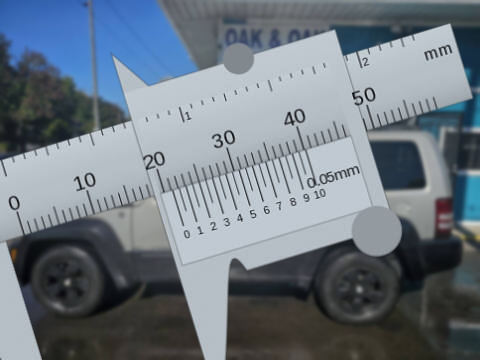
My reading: 21.2,mm
